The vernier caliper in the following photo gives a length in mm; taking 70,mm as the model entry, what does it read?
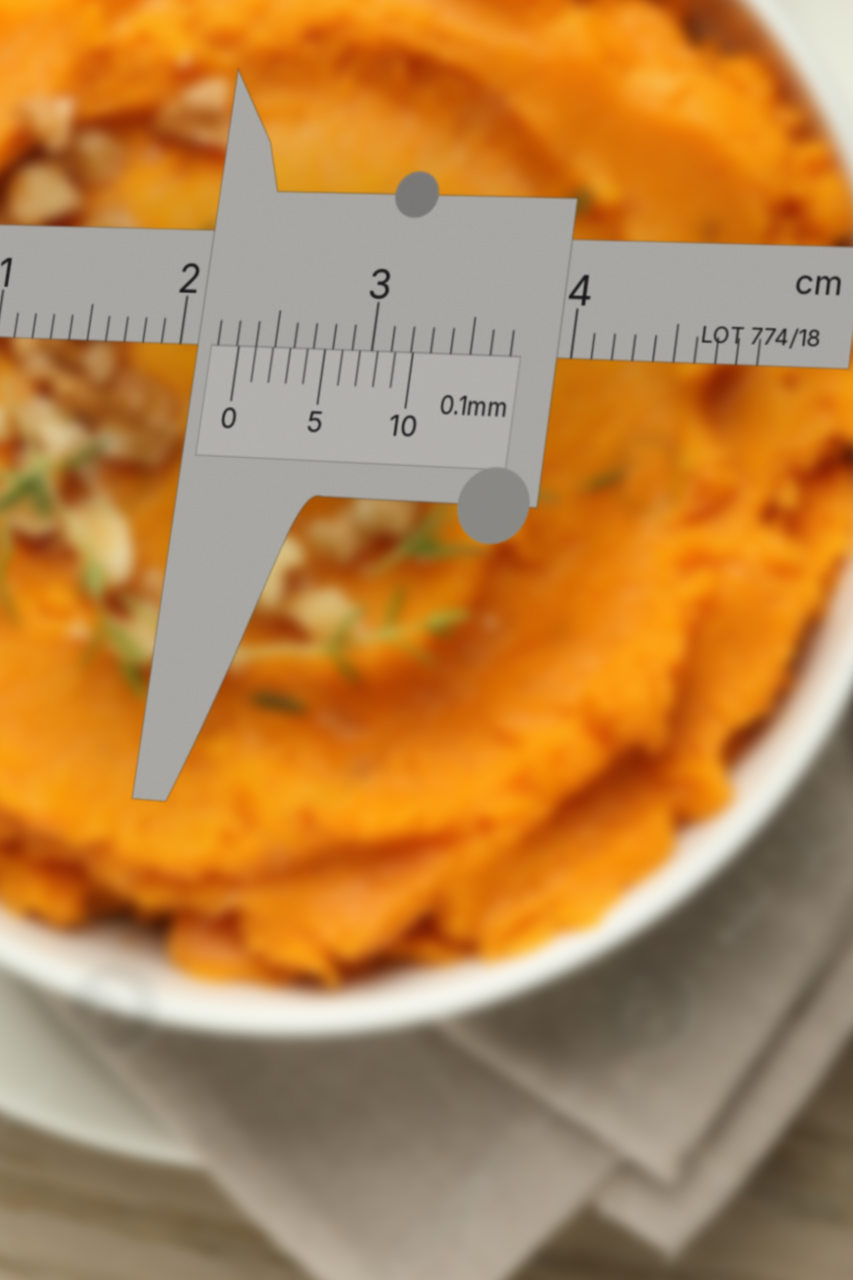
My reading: 23.1,mm
